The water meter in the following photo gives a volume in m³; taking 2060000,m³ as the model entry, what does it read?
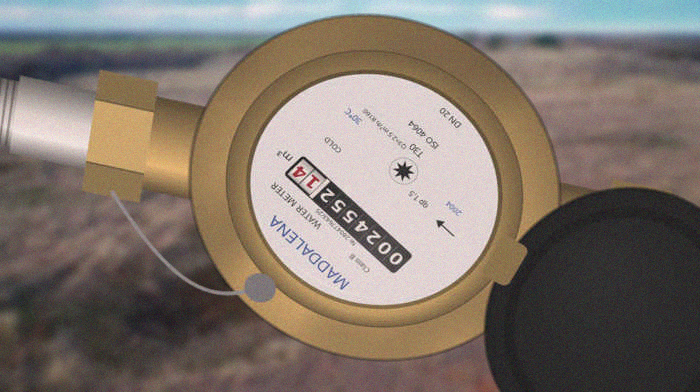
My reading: 24552.14,m³
